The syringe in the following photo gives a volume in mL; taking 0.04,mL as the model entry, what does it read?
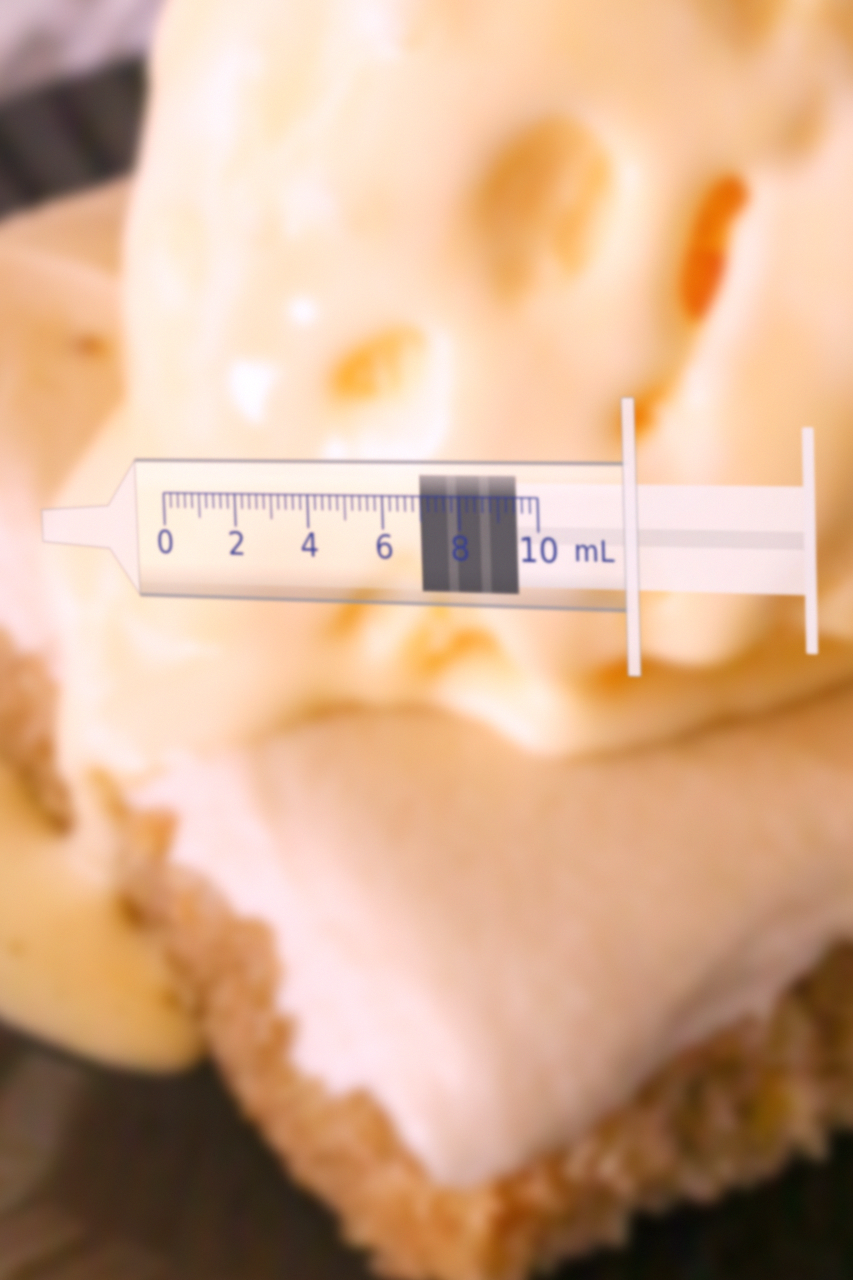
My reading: 7,mL
